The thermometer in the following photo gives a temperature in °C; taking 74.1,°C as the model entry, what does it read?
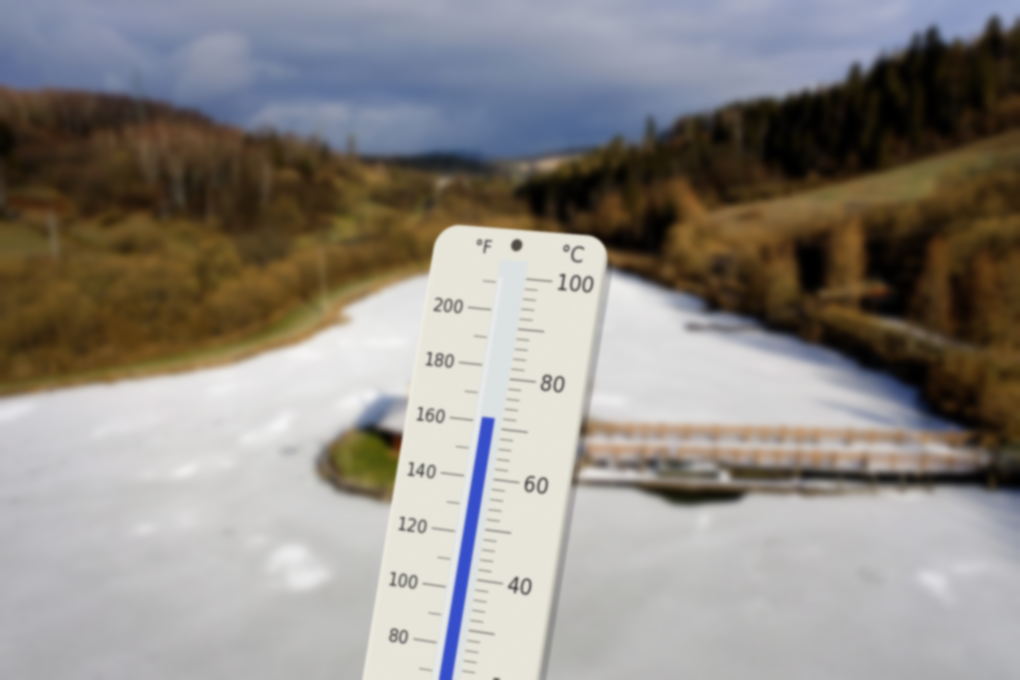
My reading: 72,°C
